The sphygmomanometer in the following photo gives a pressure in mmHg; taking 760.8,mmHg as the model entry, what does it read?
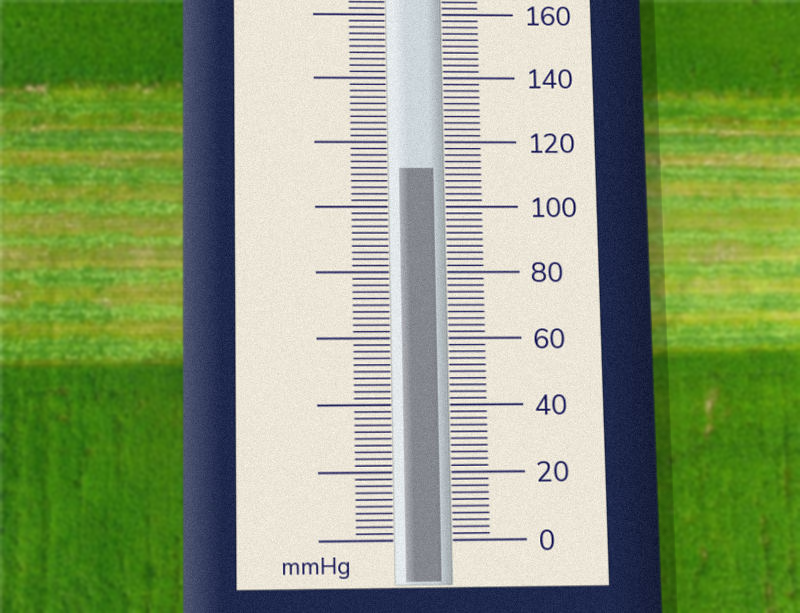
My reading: 112,mmHg
